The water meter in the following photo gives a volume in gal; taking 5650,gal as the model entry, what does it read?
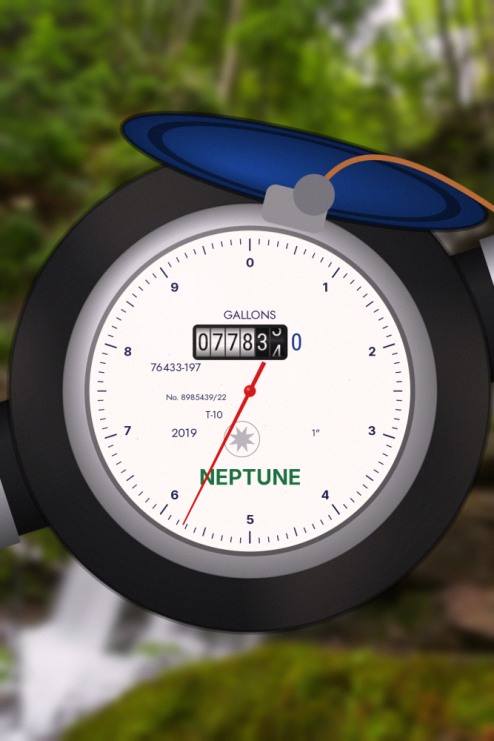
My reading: 778335.7,gal
